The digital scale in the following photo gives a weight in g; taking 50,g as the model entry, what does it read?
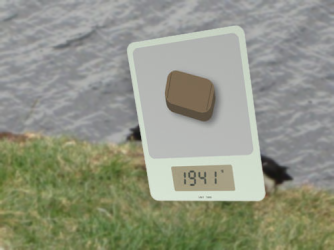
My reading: 1941,g
